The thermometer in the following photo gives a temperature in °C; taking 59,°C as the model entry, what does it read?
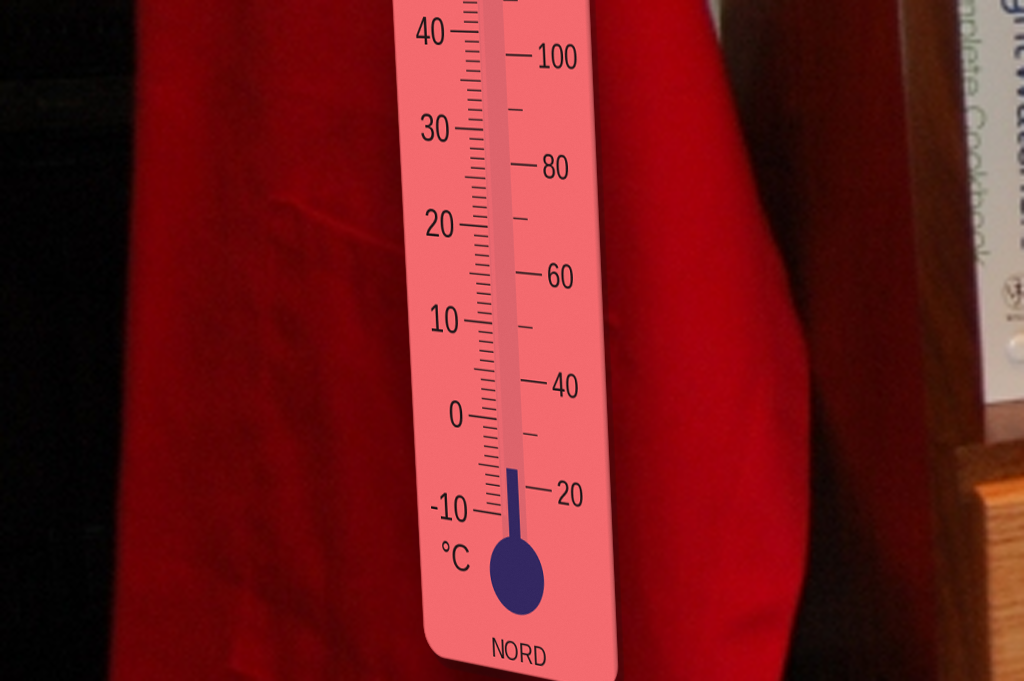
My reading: -5,°C
